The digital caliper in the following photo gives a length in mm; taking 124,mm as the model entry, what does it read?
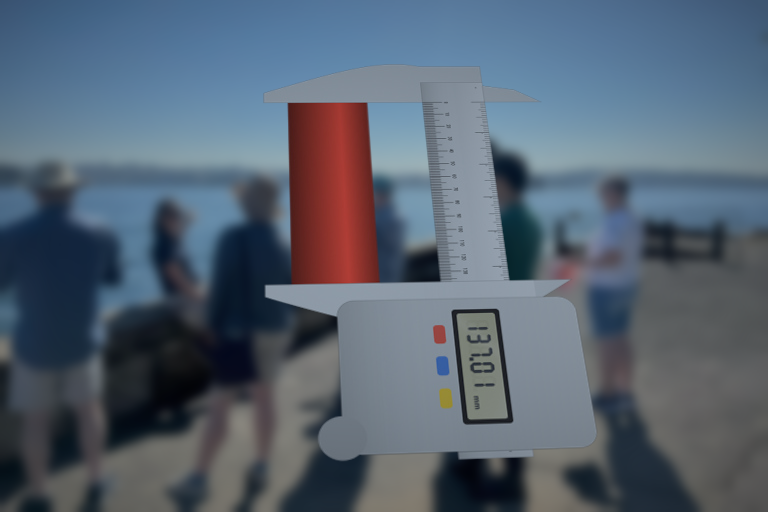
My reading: 137.01,mm
